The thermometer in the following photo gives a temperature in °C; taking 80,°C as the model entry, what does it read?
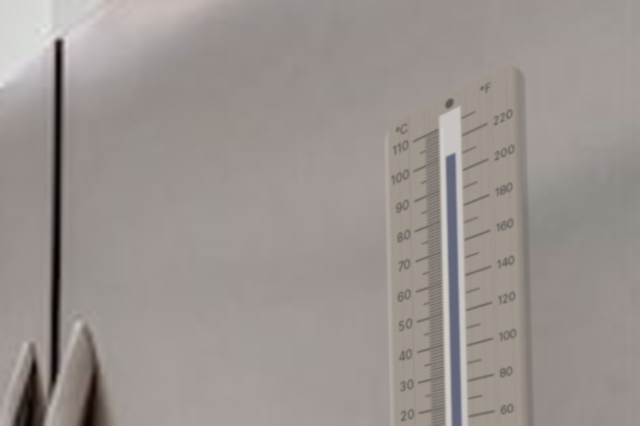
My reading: 100,°C
